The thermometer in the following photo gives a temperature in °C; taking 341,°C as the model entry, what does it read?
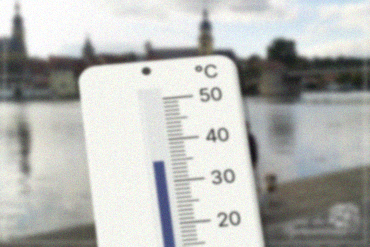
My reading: 35,°C
